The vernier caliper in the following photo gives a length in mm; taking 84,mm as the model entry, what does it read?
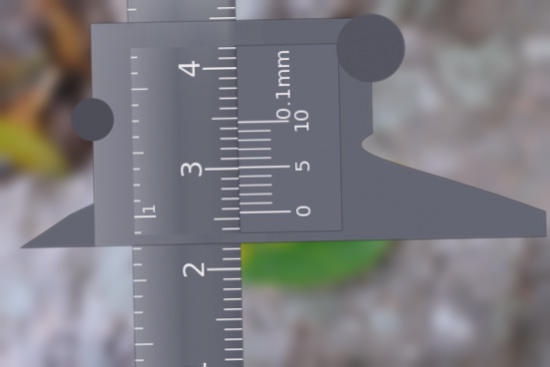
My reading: 25.6,mm
